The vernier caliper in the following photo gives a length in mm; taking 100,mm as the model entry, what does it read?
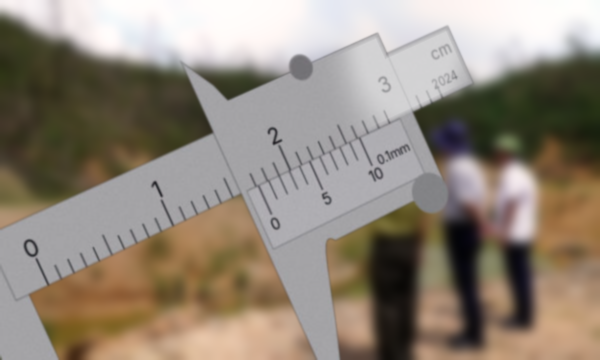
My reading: 17.2,mm
